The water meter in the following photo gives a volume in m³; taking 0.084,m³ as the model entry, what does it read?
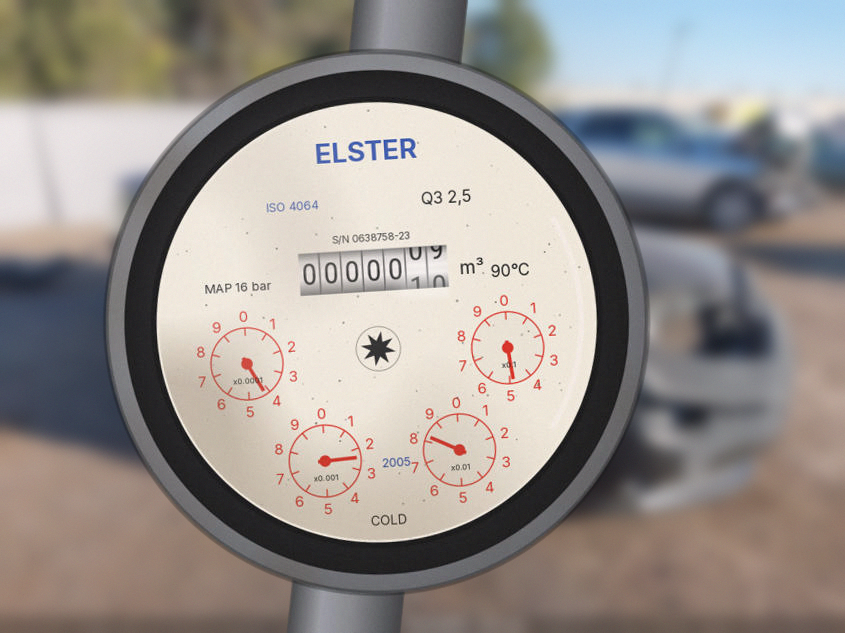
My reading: 9.4824,m³
